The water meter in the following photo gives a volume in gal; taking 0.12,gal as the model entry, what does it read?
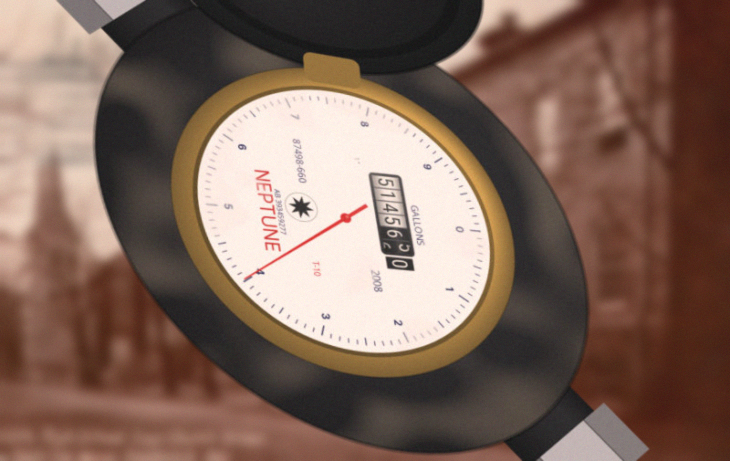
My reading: 5145654.0,gal
